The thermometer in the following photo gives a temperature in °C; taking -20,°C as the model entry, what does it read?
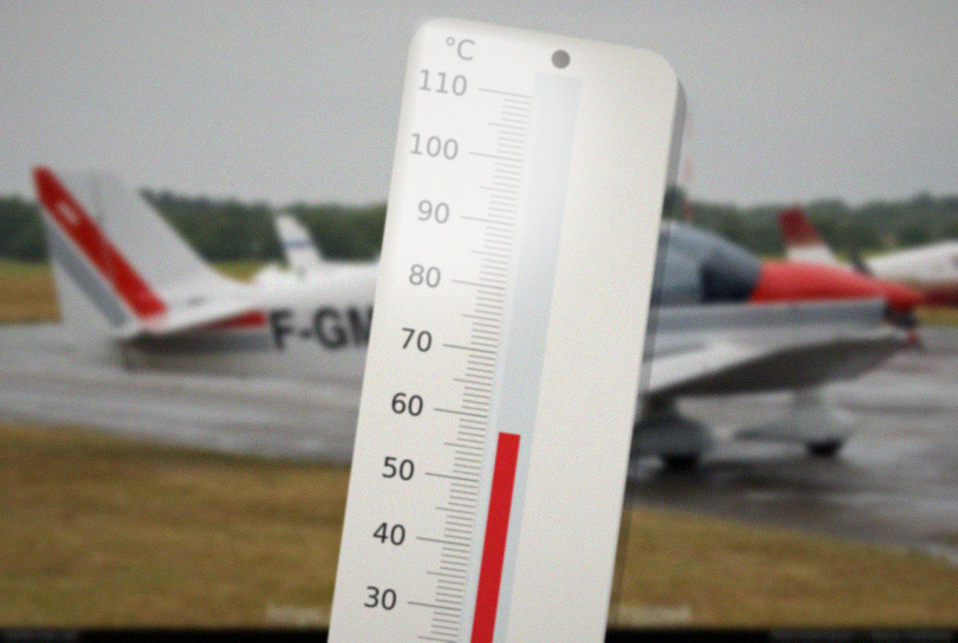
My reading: 58,°C
